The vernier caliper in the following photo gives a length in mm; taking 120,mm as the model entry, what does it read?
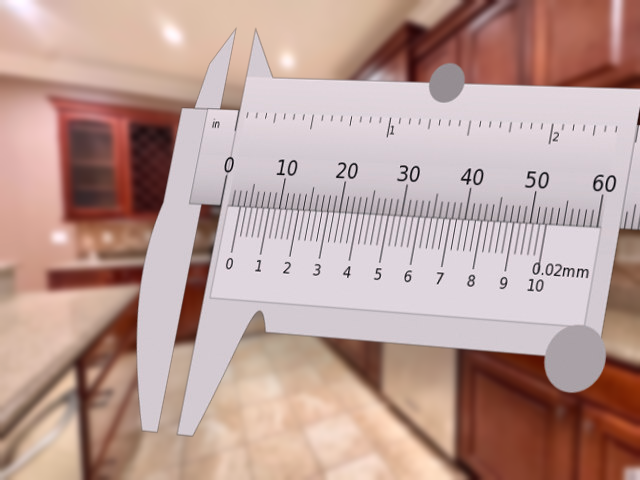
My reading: 3.4,mm
